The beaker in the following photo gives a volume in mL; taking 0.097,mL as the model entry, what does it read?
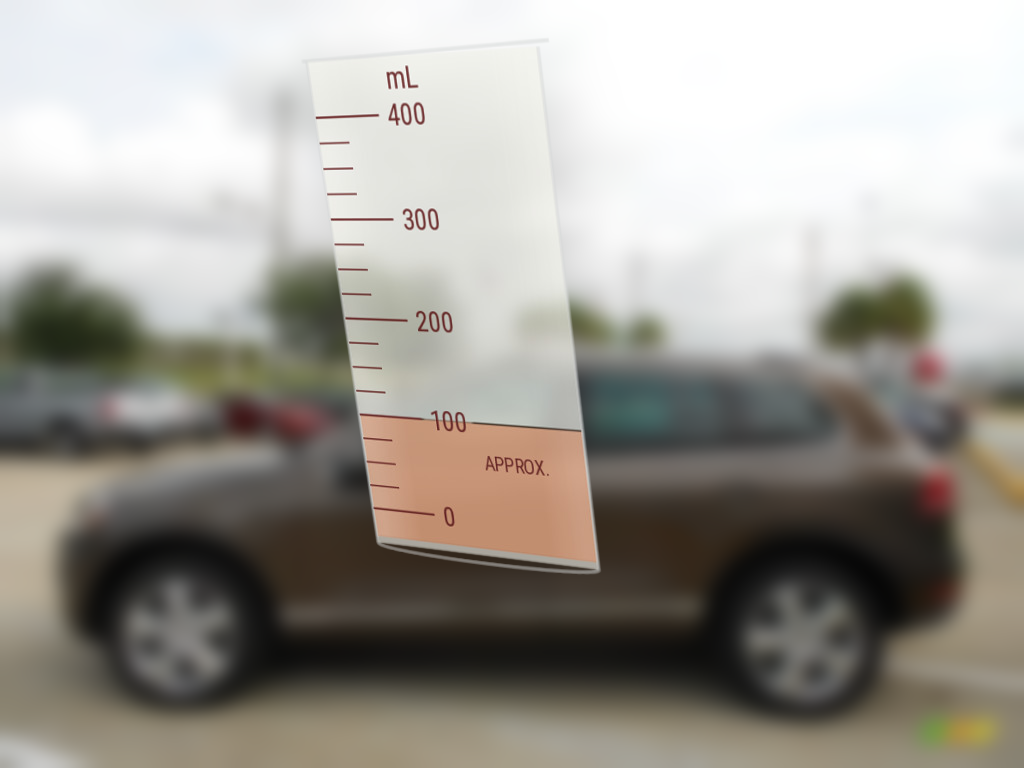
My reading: 100,mL
